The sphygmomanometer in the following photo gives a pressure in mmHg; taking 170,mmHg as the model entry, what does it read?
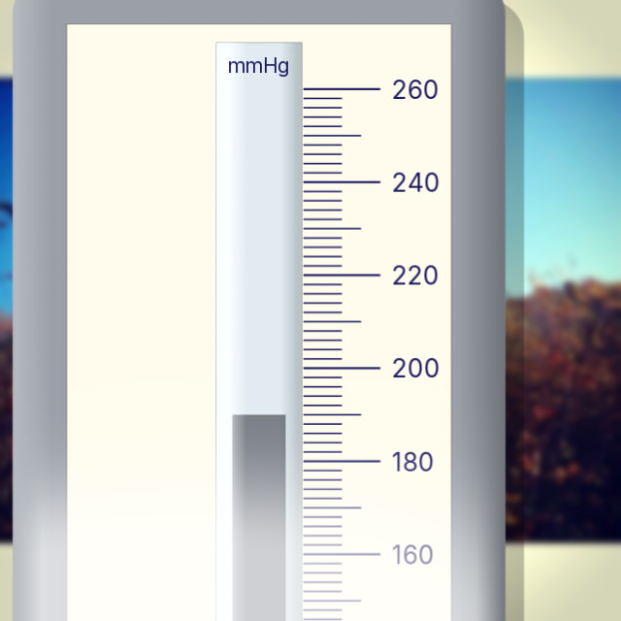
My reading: 190,mmHg
